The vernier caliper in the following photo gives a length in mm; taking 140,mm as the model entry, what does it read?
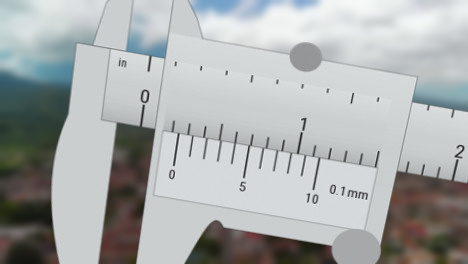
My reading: 2.4,mm
